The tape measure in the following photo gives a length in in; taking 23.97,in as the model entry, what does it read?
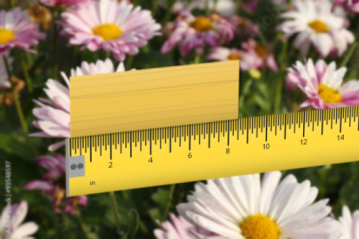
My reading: 8.5,in
